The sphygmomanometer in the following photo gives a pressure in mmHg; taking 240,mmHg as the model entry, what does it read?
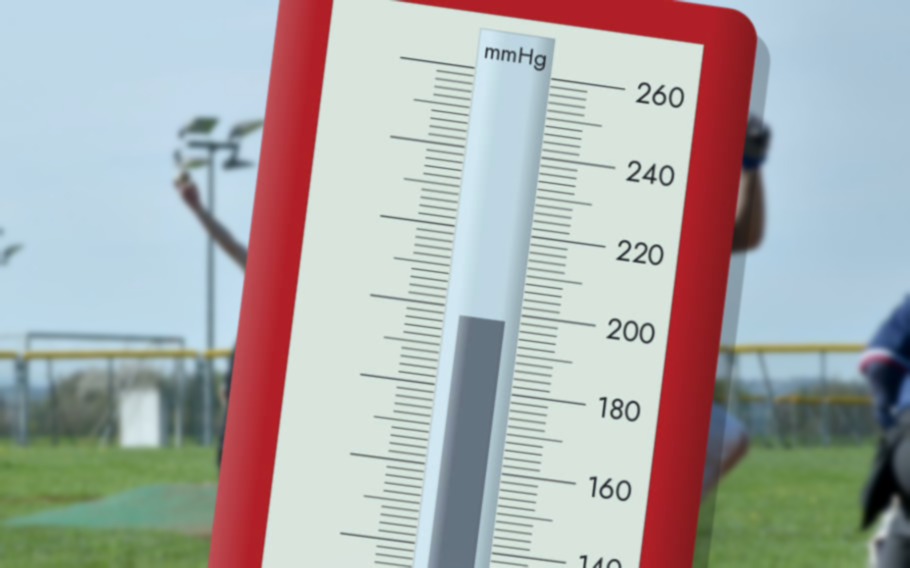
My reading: 198,mmHg
